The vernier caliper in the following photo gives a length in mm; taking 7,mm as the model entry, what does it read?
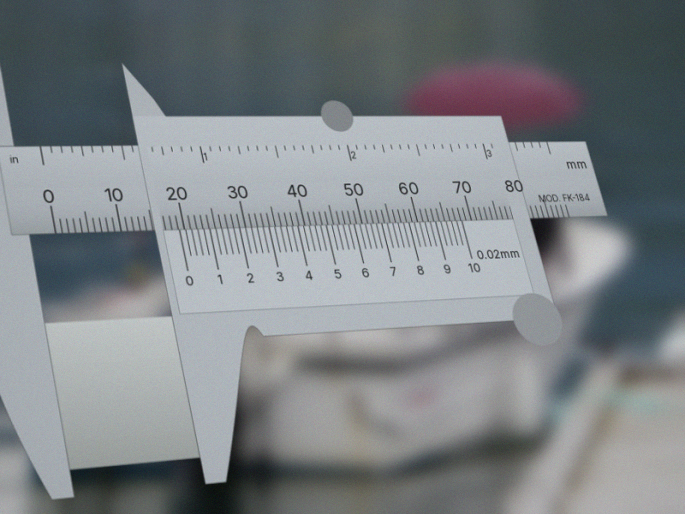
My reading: 19.2,mm
